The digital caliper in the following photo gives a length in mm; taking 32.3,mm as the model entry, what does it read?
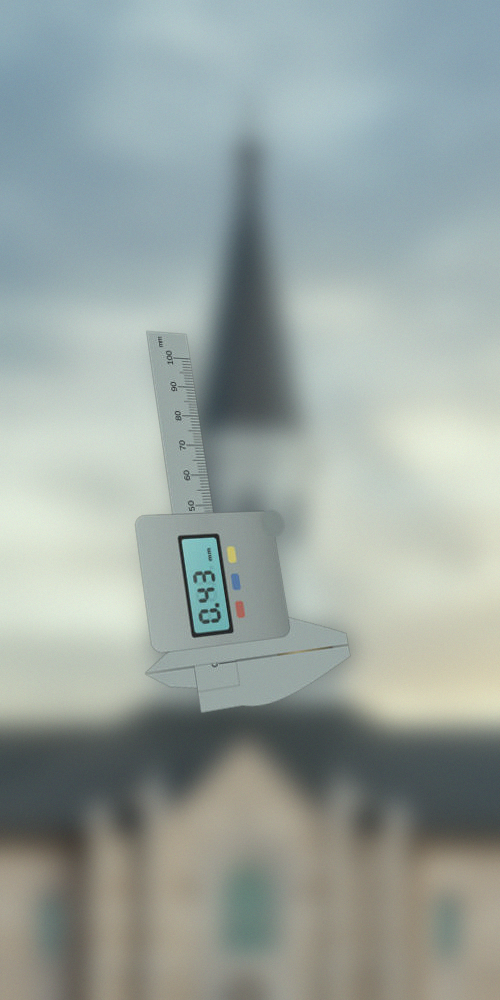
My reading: 0.43,mm
